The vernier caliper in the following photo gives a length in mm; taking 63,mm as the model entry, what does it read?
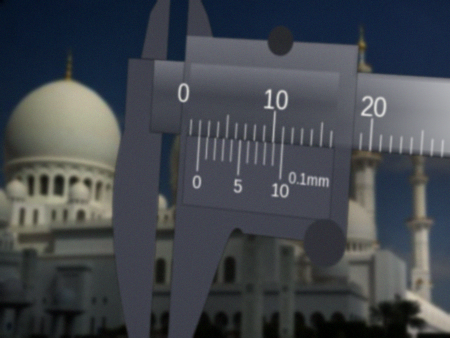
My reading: 2.0,mm
